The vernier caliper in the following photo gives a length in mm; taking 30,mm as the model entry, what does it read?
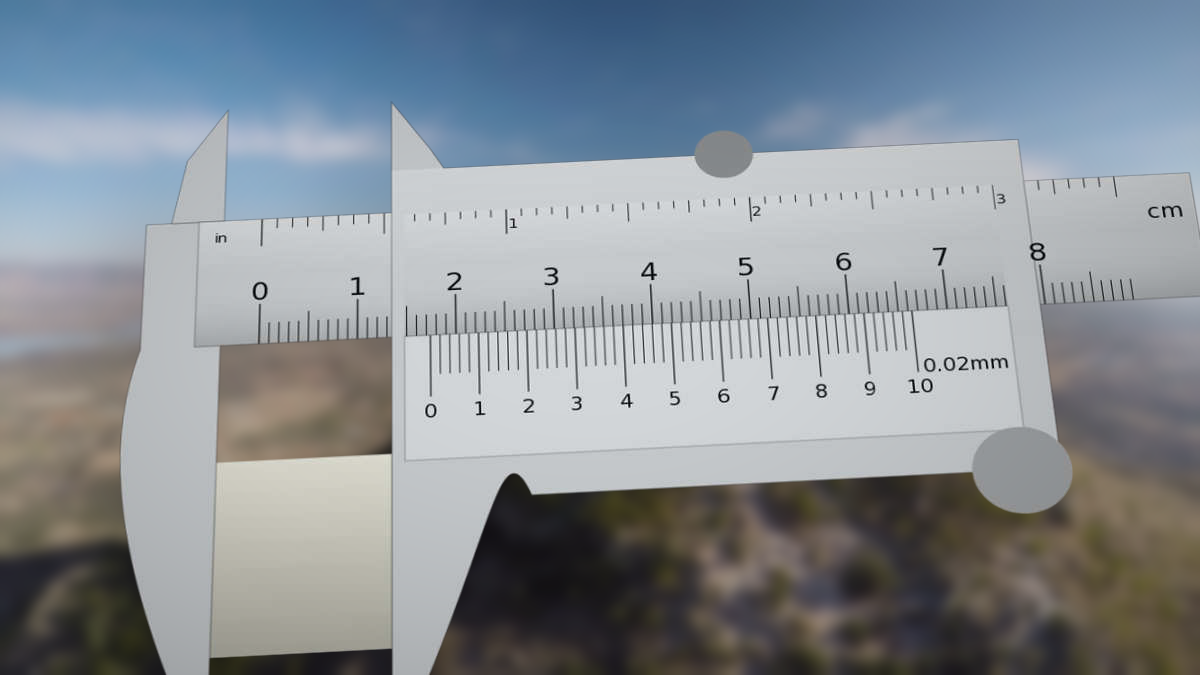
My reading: 17.4,mm
